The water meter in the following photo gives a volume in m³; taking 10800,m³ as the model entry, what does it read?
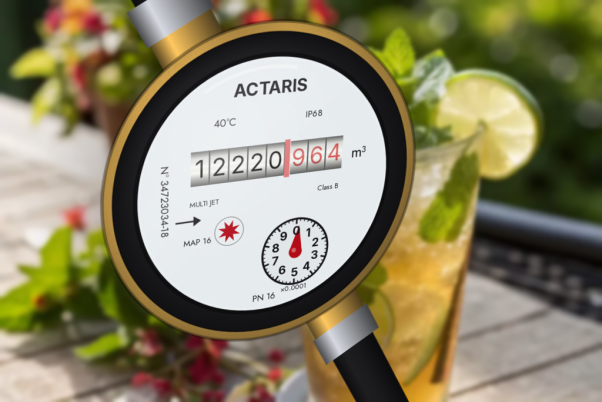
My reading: 12220.9640,m³
